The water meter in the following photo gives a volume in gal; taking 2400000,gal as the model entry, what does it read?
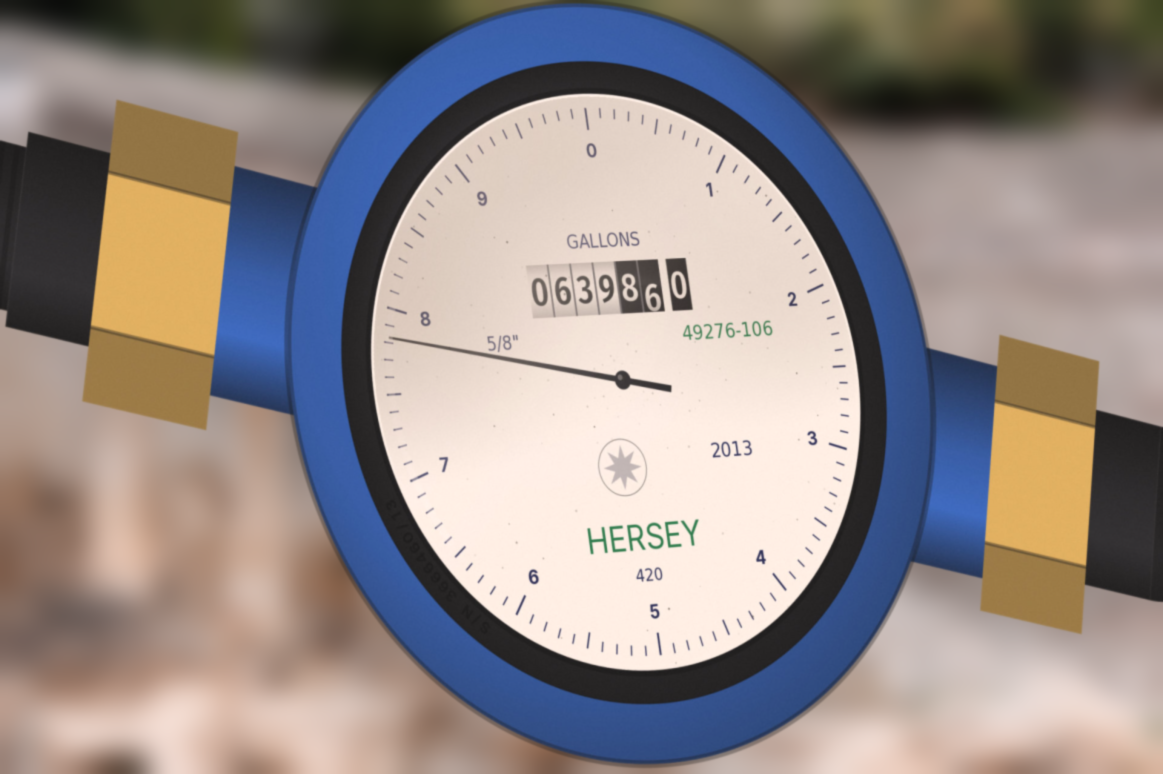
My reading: 639857.8,gal
